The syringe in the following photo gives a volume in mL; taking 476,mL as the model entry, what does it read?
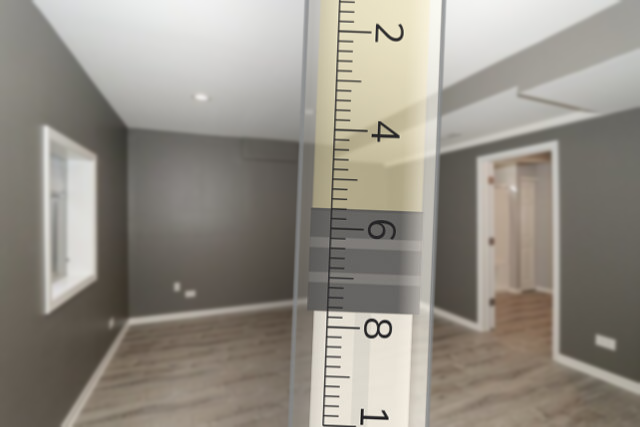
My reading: 5.6,mL
